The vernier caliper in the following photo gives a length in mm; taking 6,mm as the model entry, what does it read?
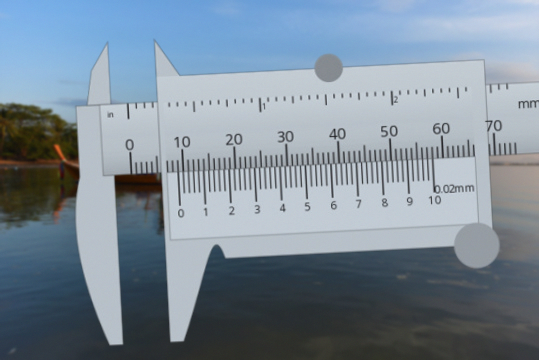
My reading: 9.0,mm
